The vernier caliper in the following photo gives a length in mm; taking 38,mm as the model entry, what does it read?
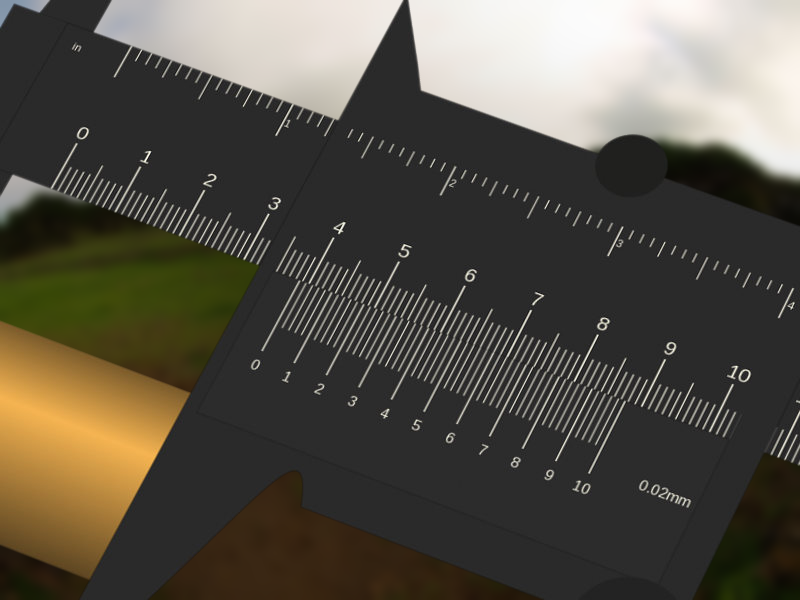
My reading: 38.6,mm
